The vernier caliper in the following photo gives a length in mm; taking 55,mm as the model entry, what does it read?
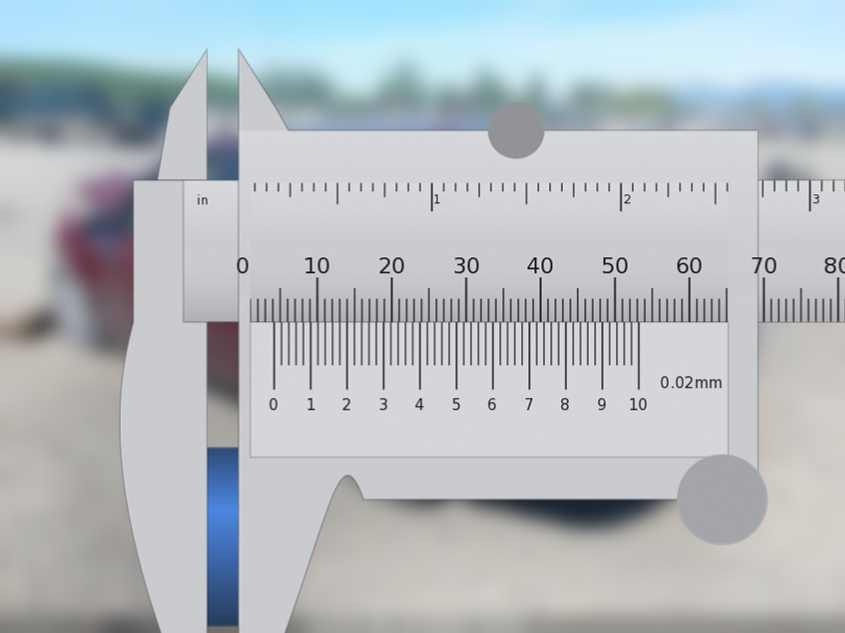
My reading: 4.2,mm
